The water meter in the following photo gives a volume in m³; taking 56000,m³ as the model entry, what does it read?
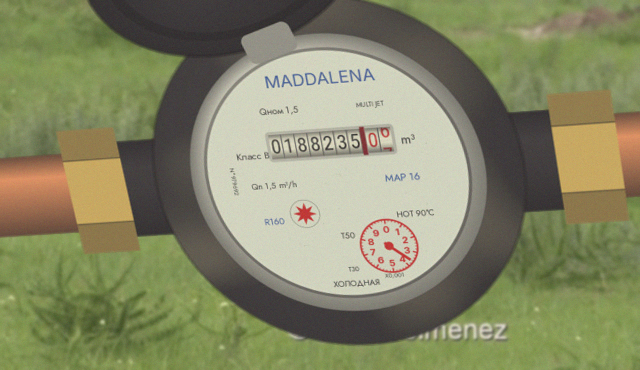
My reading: 188235.063,m³
